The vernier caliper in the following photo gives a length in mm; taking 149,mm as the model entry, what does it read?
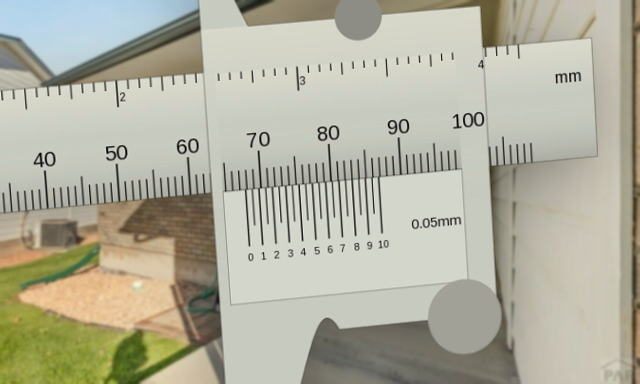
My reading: 67.8,mm
